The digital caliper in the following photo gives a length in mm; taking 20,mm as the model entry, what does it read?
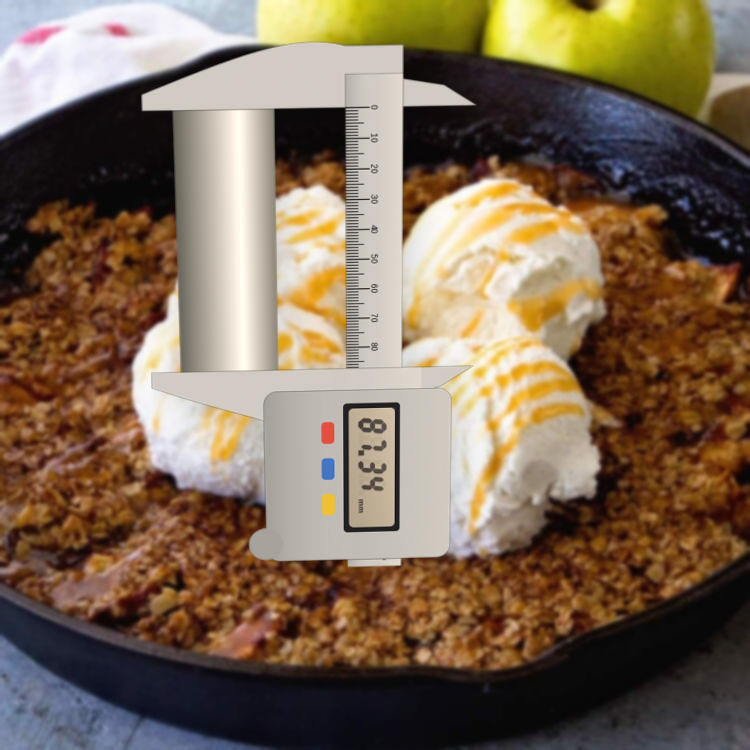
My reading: 87.34,mm
